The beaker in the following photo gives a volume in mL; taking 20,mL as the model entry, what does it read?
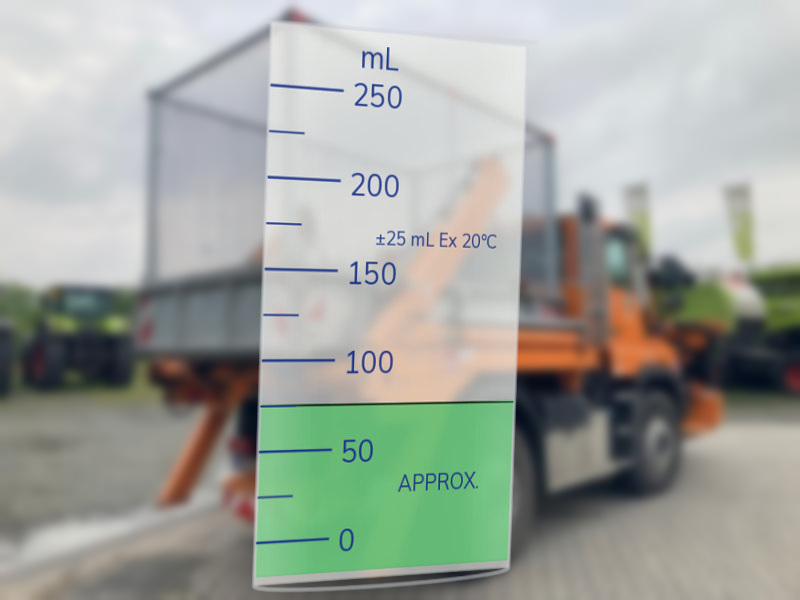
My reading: 75,mL
